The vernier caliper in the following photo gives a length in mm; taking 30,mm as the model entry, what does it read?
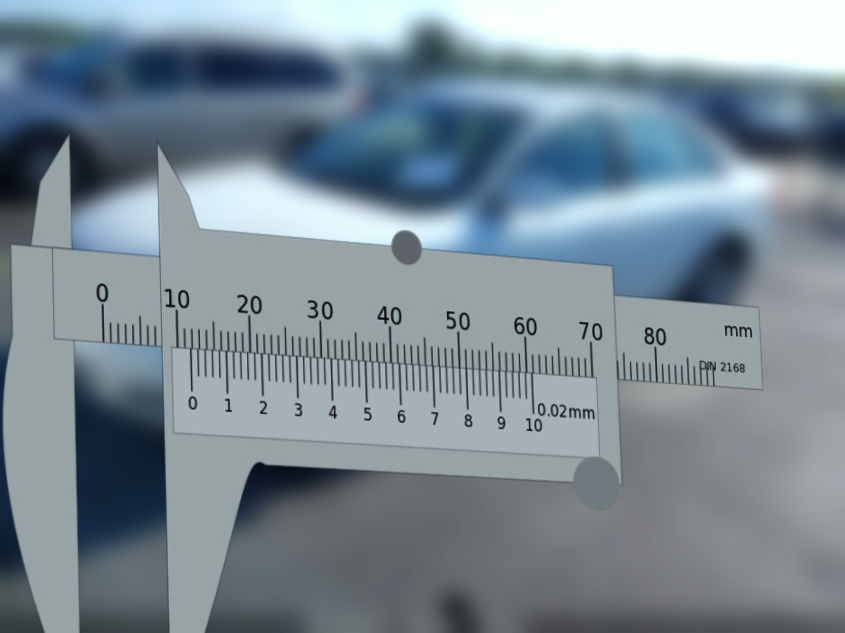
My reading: 11.8,mm
